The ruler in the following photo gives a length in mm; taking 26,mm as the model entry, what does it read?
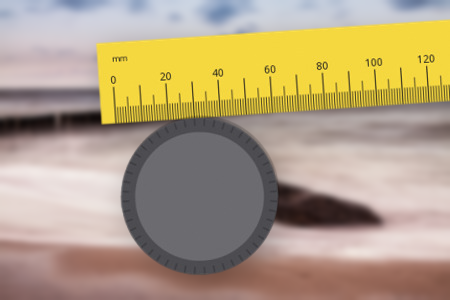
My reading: 60,mm
